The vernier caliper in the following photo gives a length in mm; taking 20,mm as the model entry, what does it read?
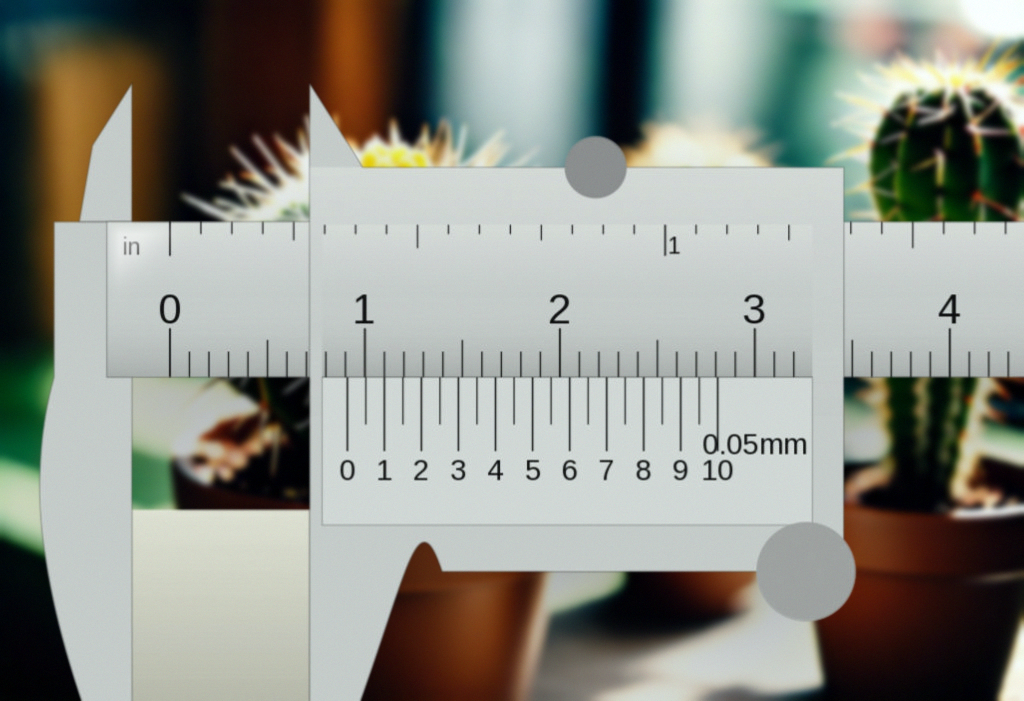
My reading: 9.1,mm
